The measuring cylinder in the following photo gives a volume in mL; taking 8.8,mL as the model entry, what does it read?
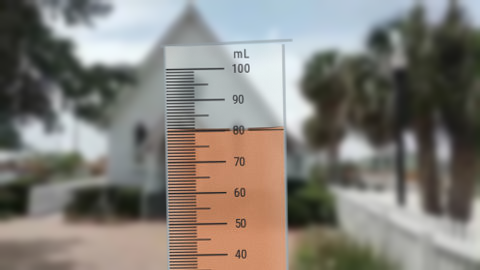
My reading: 80,mL
